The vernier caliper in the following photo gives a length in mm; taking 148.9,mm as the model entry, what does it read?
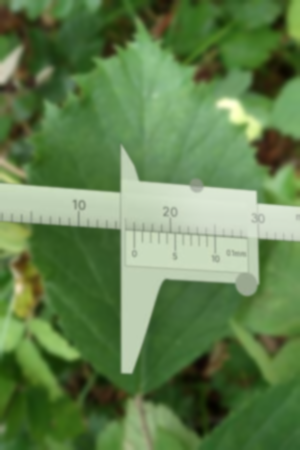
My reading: 16.0,mm
